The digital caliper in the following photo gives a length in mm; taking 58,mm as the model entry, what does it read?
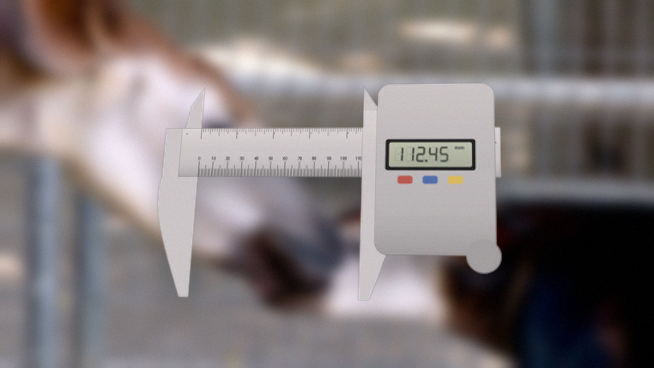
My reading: 112.45,mm
